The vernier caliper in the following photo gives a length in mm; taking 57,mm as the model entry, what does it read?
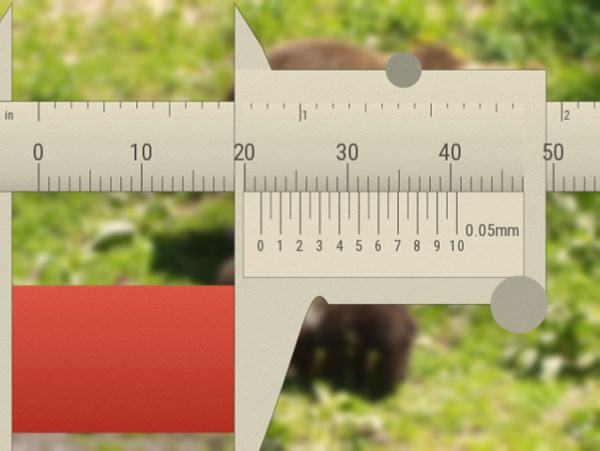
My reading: 21.6,mm
